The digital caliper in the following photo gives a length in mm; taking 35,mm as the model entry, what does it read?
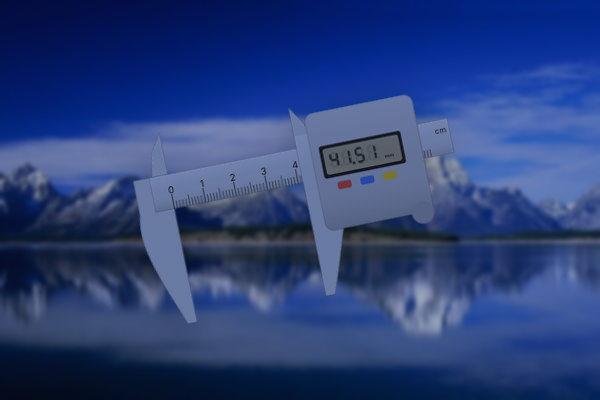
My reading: 41.51,mm
